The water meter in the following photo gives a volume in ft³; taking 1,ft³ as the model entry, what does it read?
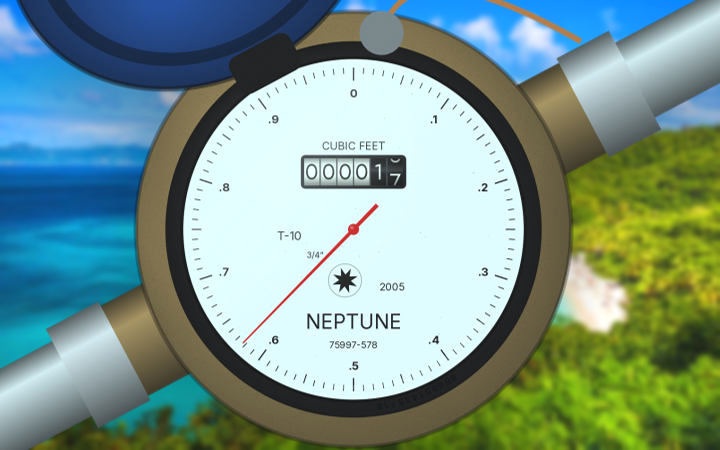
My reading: 16.62,ft³
